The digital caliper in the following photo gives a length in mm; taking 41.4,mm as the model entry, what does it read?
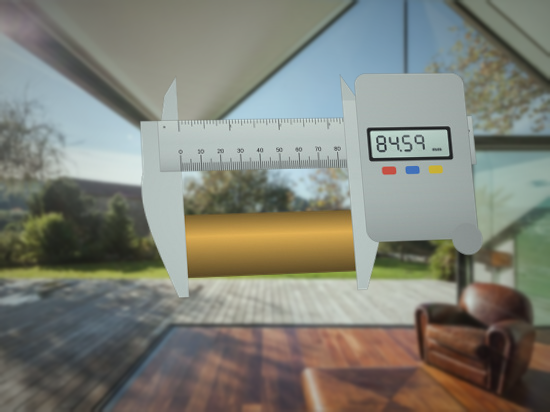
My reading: 84.59,mm
